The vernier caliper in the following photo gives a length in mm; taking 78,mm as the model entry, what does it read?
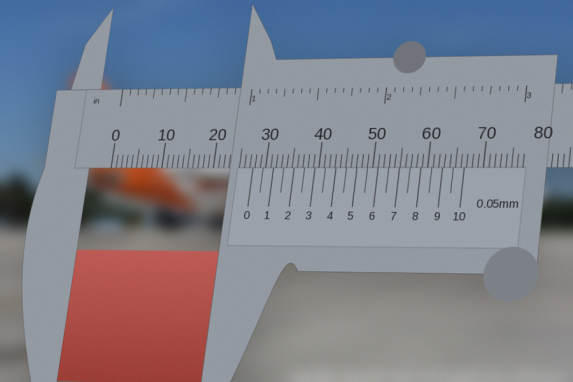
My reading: 27.6,mm
